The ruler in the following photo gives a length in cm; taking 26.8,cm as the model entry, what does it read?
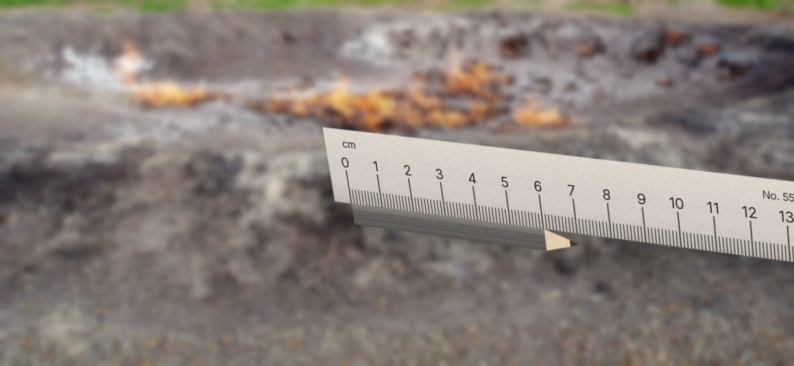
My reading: 7,cm
